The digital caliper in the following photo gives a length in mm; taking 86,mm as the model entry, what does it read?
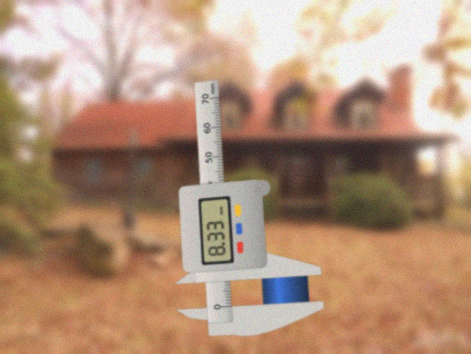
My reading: 8.33,mm
